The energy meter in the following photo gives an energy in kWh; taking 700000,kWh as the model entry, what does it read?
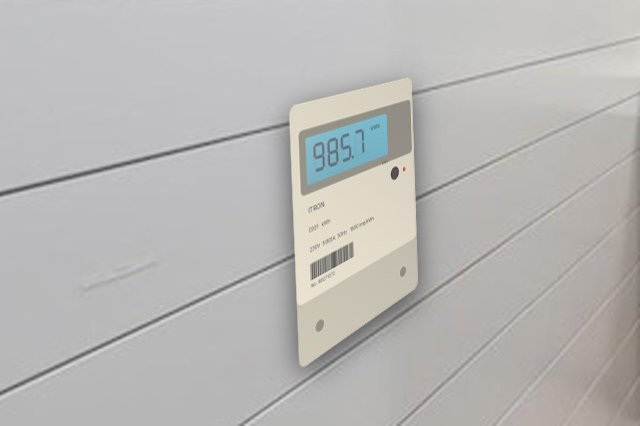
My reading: 985.7,kWh
